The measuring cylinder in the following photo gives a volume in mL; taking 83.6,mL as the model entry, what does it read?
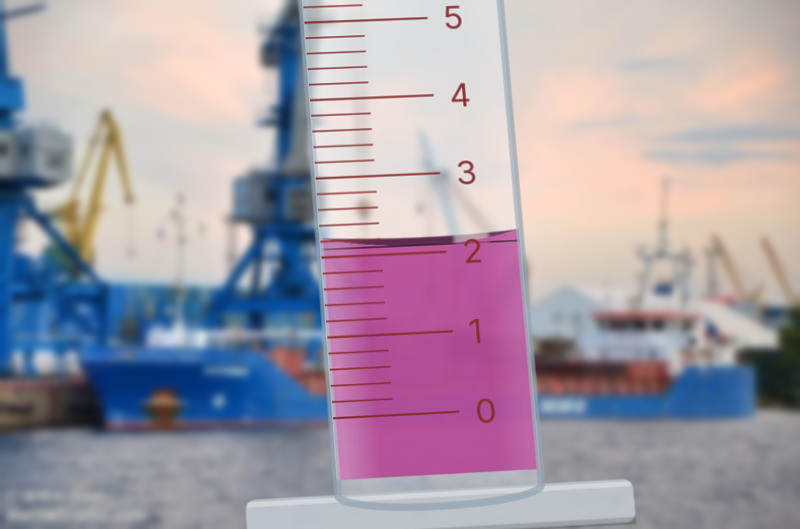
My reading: 2.1,mL
